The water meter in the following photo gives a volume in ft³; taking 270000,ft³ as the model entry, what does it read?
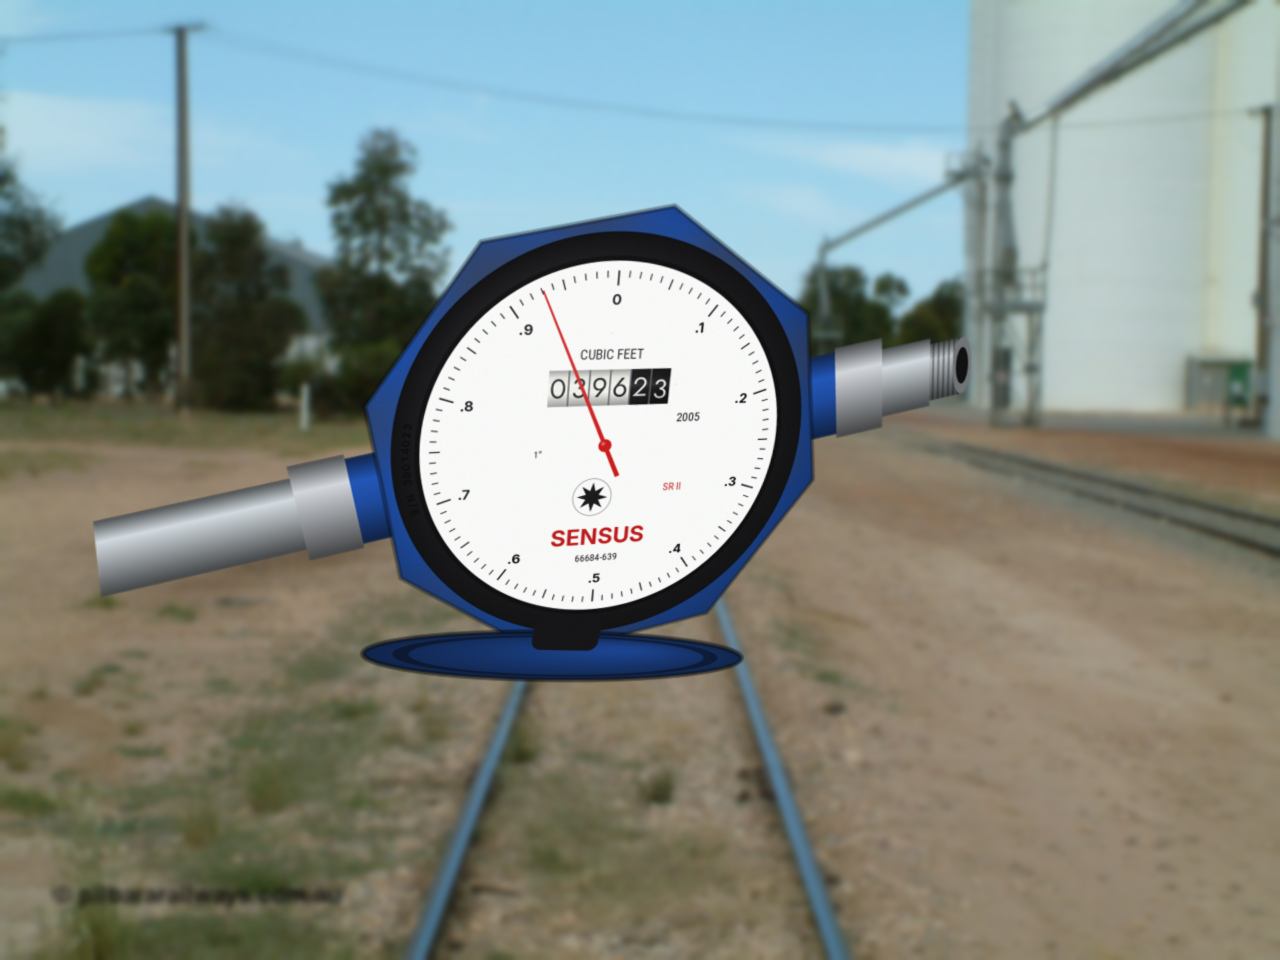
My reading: 39622.93,ft³
